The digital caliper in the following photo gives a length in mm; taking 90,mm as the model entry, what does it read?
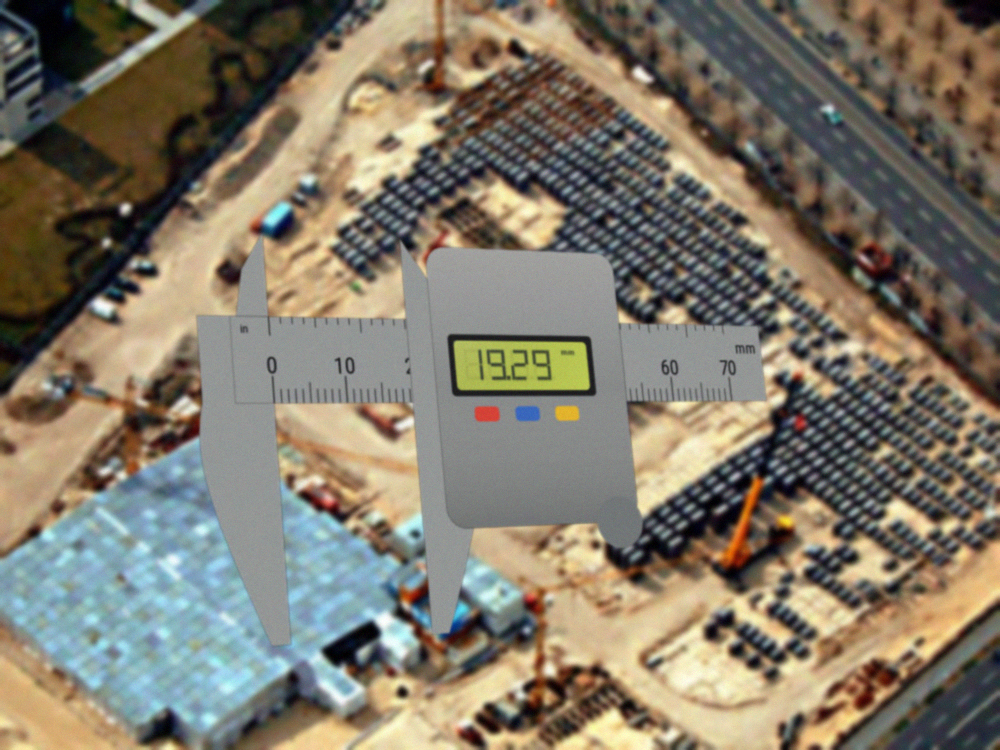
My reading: 19.29,mm
